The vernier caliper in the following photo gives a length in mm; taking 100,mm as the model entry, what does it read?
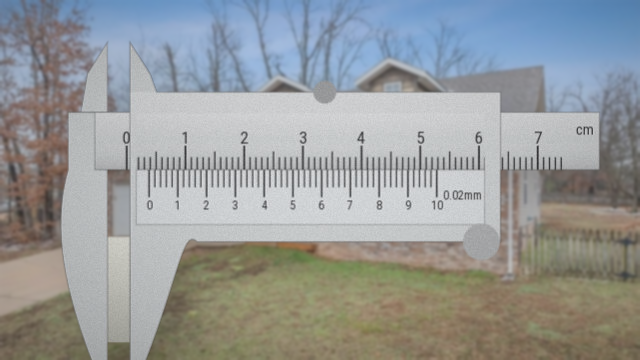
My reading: 3.8,mm
